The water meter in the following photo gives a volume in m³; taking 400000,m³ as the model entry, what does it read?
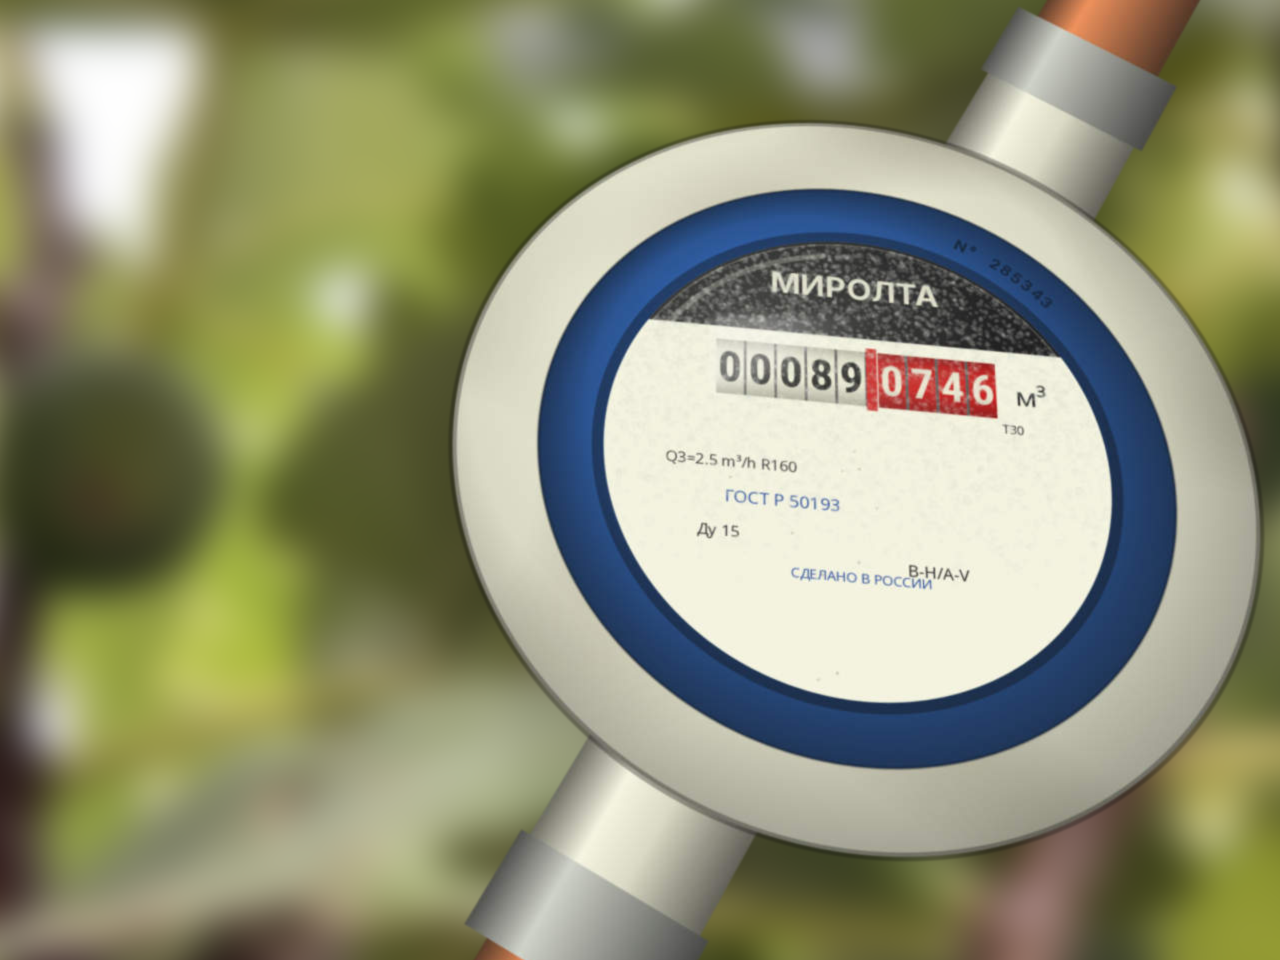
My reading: 89.0746,m³
